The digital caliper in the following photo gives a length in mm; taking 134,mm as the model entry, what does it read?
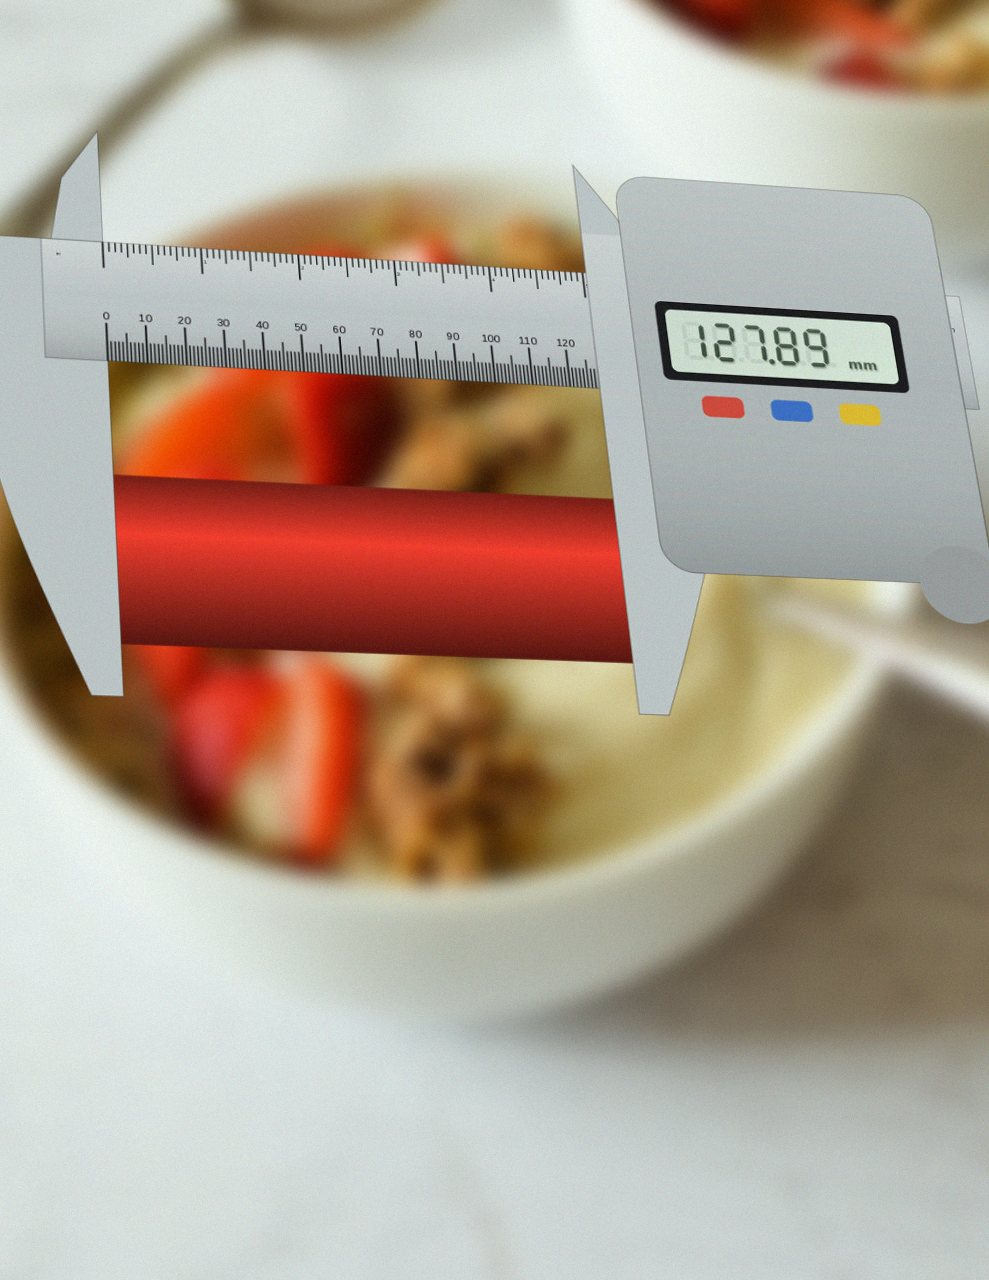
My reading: 127.89,mm
